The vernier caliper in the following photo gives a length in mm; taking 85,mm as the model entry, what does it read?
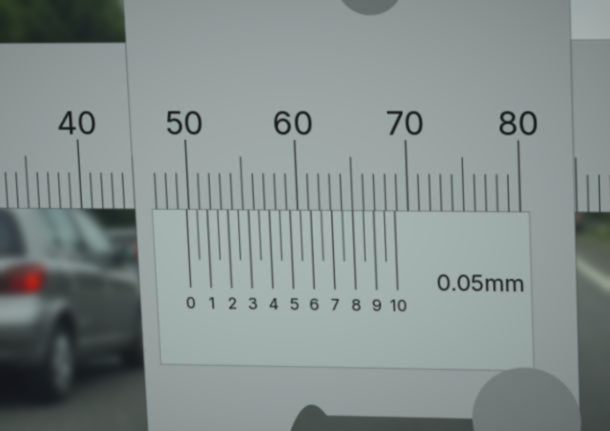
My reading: 49.8,mm
